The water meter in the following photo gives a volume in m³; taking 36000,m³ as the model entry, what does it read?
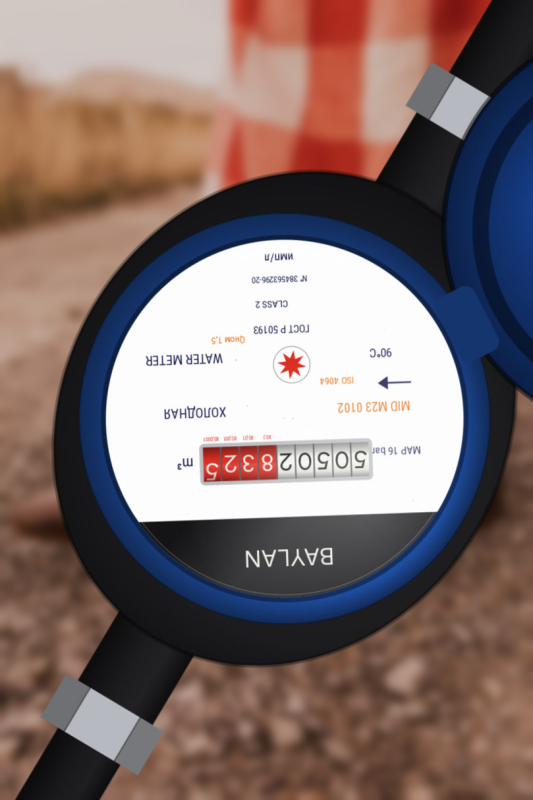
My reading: 50502.8325,m³
